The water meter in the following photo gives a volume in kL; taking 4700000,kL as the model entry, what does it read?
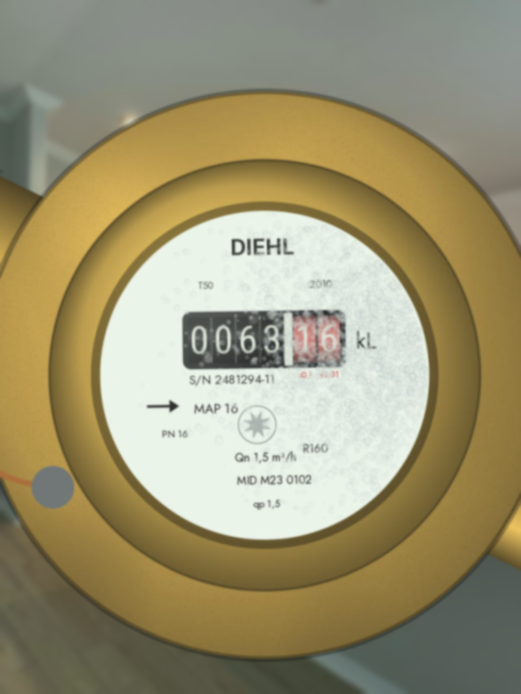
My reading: 63.16,kL
